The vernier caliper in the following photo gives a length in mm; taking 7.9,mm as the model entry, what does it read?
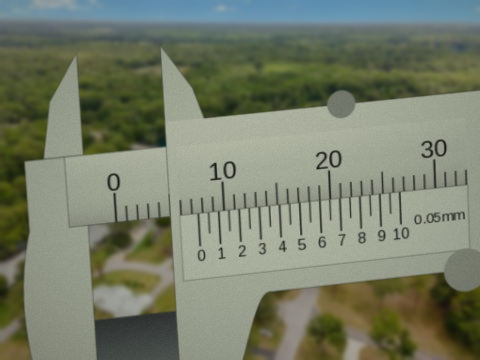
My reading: 7.6,mm
